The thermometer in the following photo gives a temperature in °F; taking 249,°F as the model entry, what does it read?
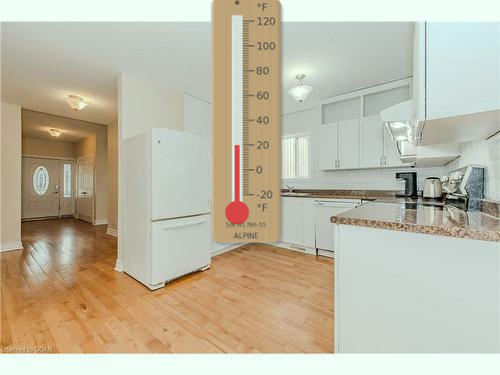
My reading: 20,°F
